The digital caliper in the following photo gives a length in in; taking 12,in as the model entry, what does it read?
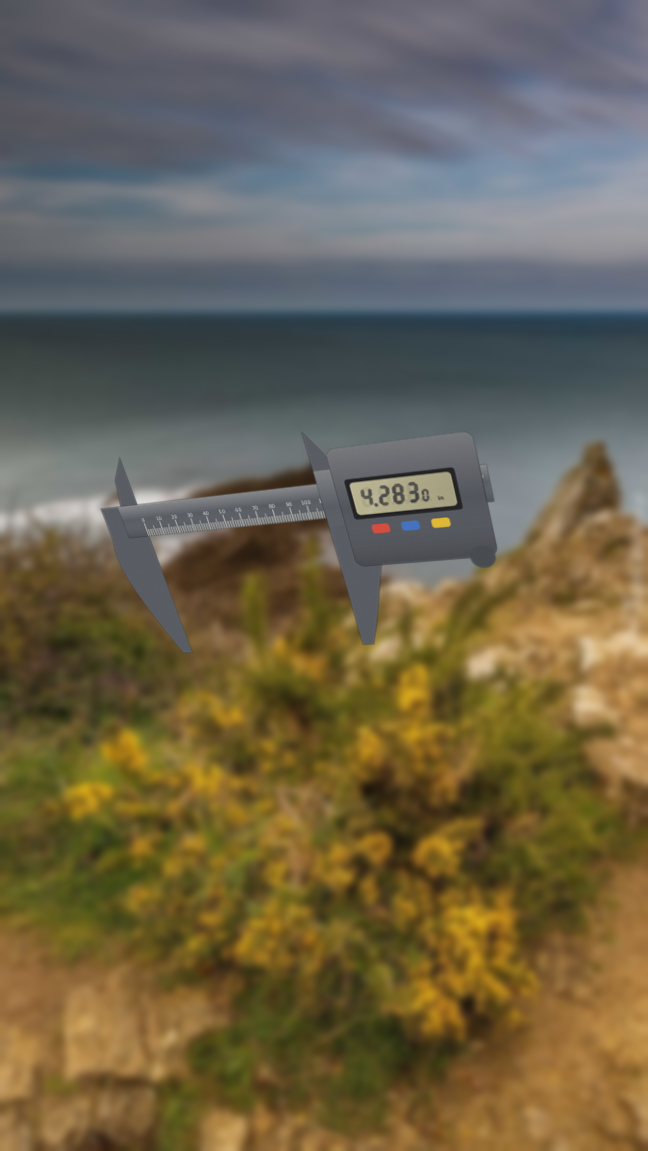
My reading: 4.2830,in
